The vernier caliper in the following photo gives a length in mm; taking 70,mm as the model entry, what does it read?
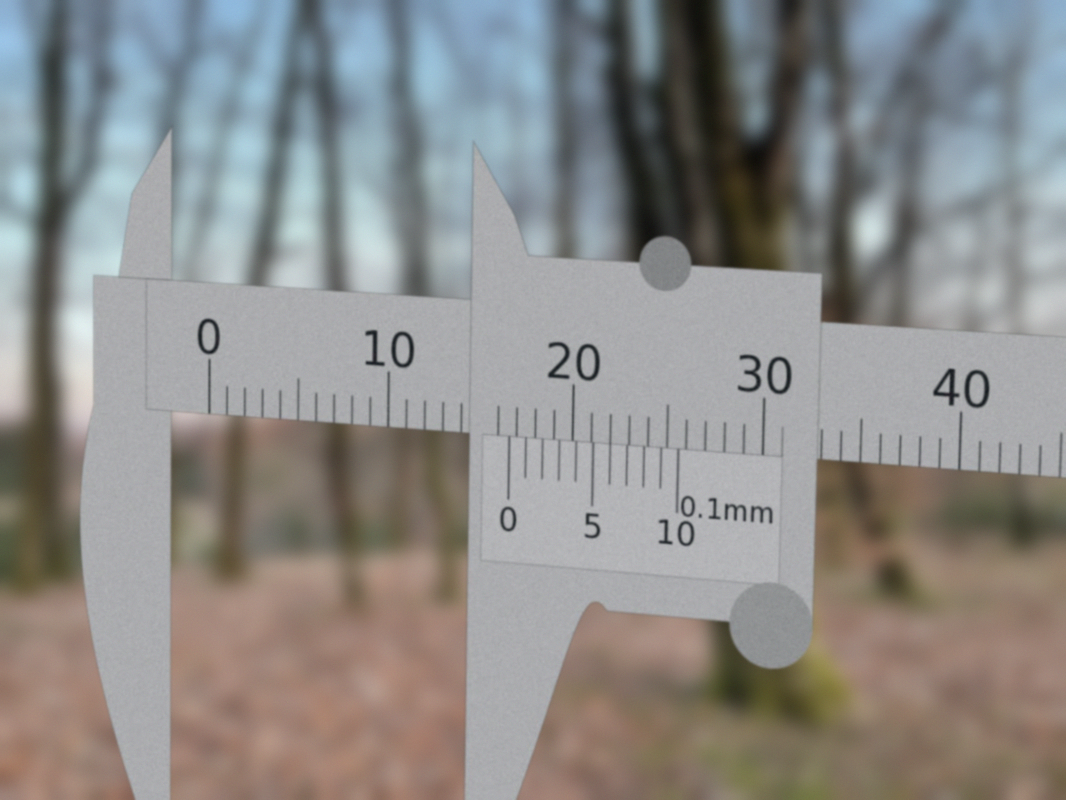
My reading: 16.6,mm
